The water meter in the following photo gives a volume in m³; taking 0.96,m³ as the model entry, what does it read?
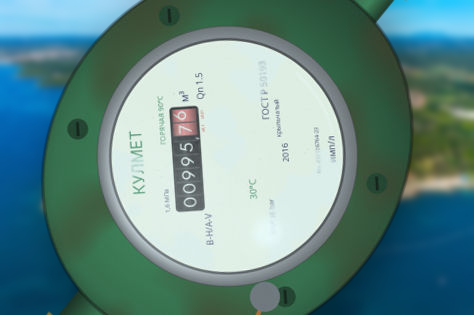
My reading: 995.76,m³
